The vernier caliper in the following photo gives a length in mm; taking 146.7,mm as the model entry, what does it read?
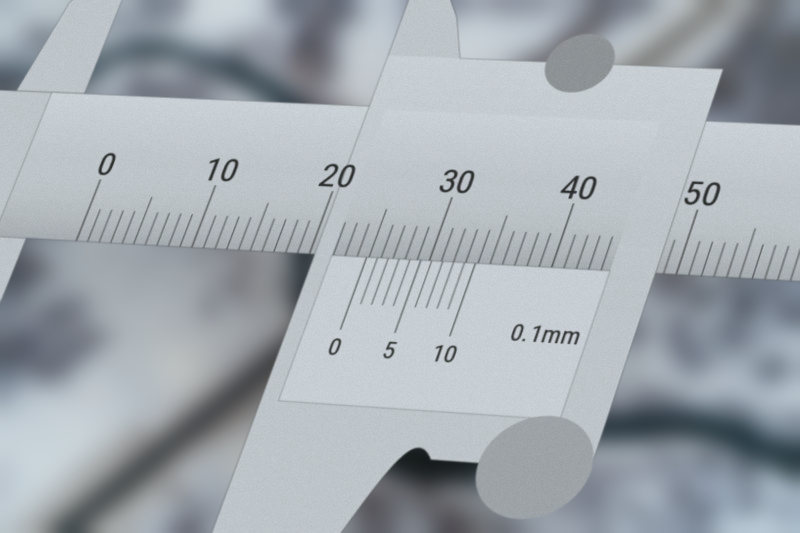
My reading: 24.8,mm
